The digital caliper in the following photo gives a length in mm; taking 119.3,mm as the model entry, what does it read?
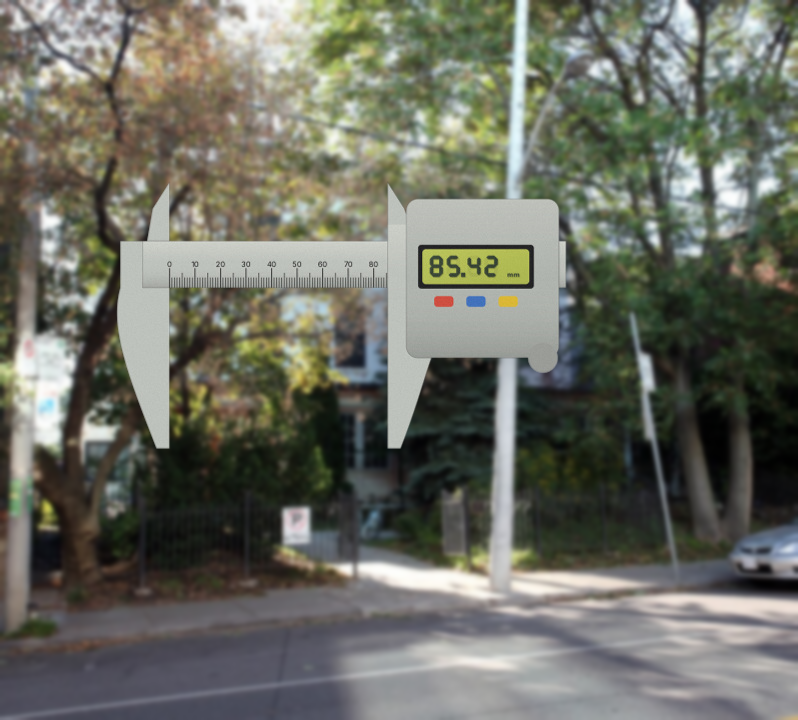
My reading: 85.42,mm
